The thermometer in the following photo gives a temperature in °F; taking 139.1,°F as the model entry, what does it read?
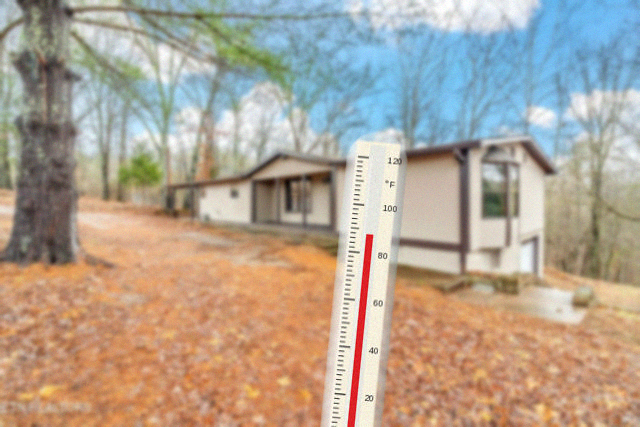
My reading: 88,°F
